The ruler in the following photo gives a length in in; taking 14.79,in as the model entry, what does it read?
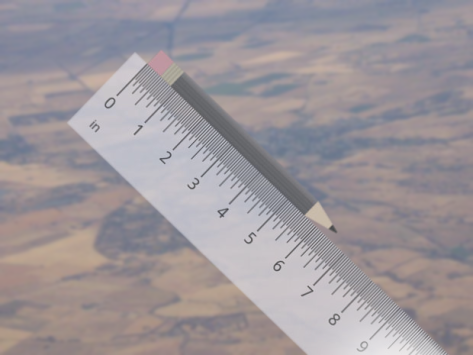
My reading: 6.5,in
